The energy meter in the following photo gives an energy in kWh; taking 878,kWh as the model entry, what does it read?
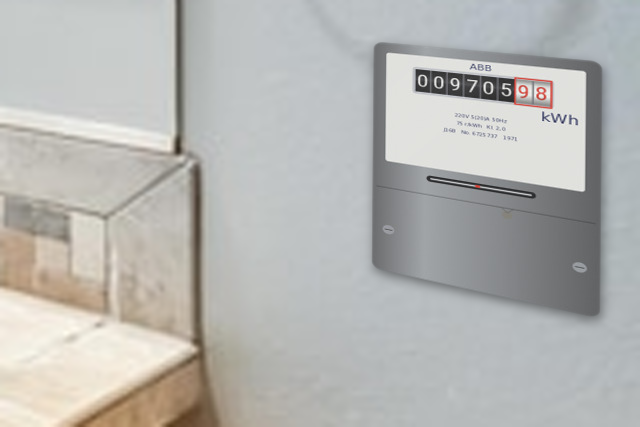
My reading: 9705.98,kWh
